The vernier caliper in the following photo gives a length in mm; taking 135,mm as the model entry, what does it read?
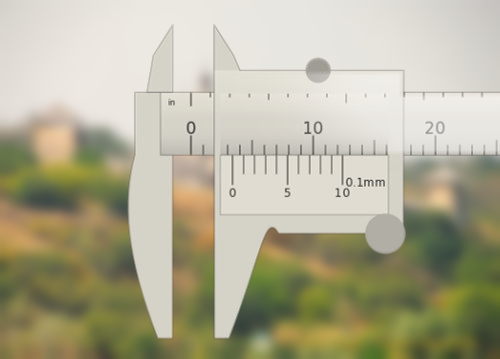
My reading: 3.4,mm
